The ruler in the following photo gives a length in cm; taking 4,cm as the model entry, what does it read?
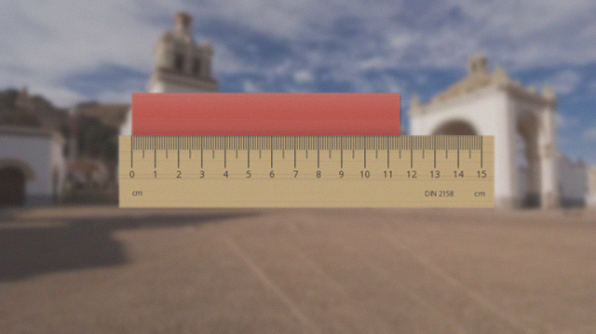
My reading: 11.5,cm
